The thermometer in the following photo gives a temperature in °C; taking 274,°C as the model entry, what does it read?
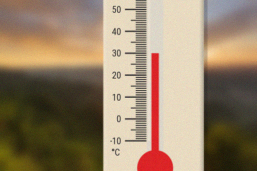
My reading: 30,°C
